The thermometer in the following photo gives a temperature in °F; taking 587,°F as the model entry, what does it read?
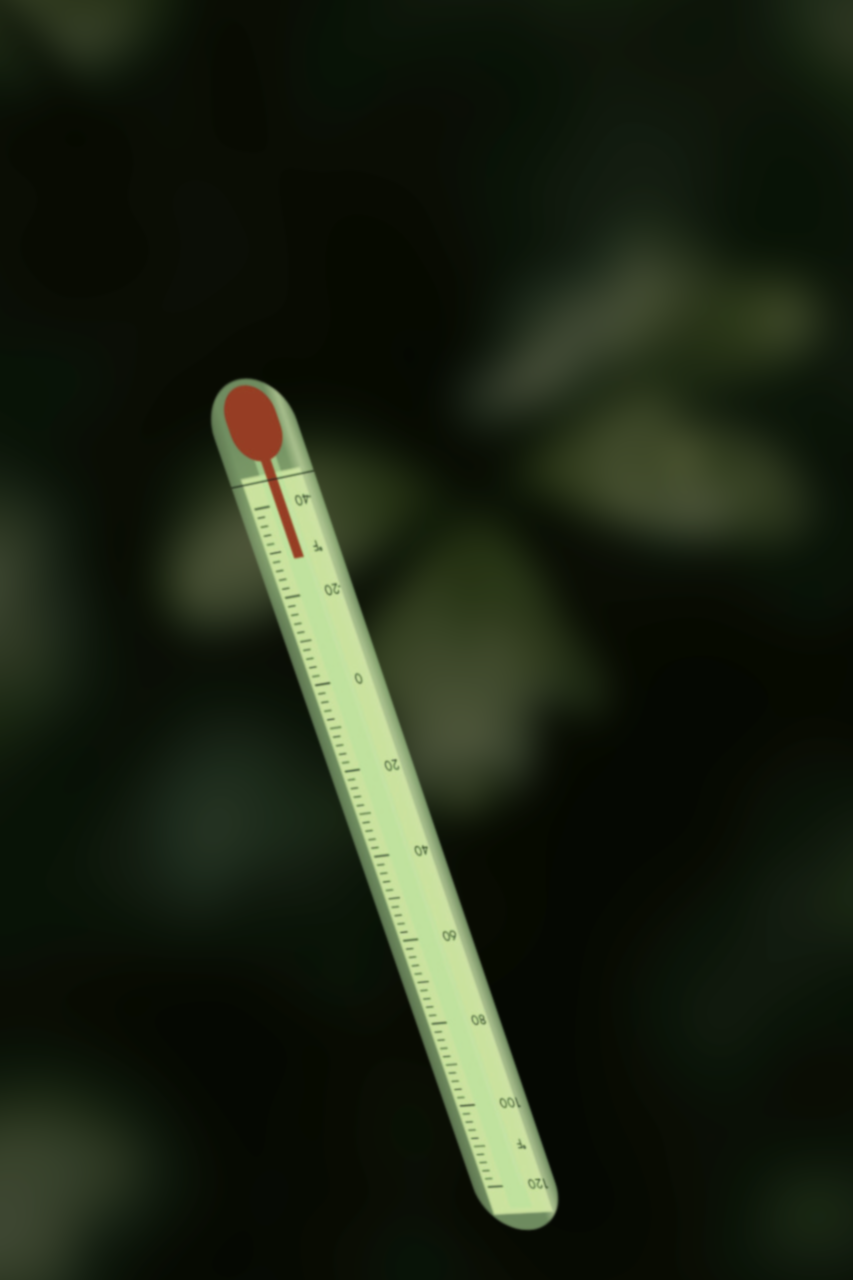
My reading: -28,°F
